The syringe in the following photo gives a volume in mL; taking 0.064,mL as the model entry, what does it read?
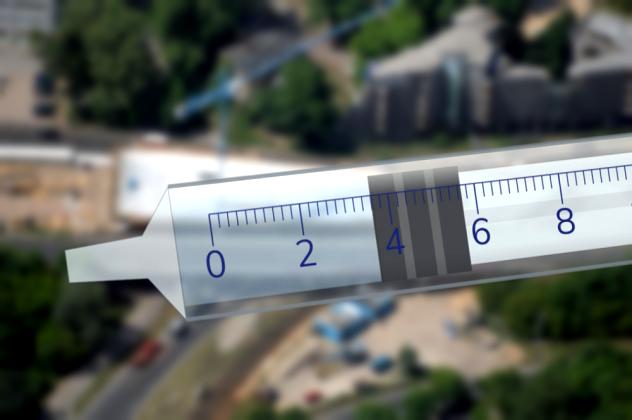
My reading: 3.6,mL
